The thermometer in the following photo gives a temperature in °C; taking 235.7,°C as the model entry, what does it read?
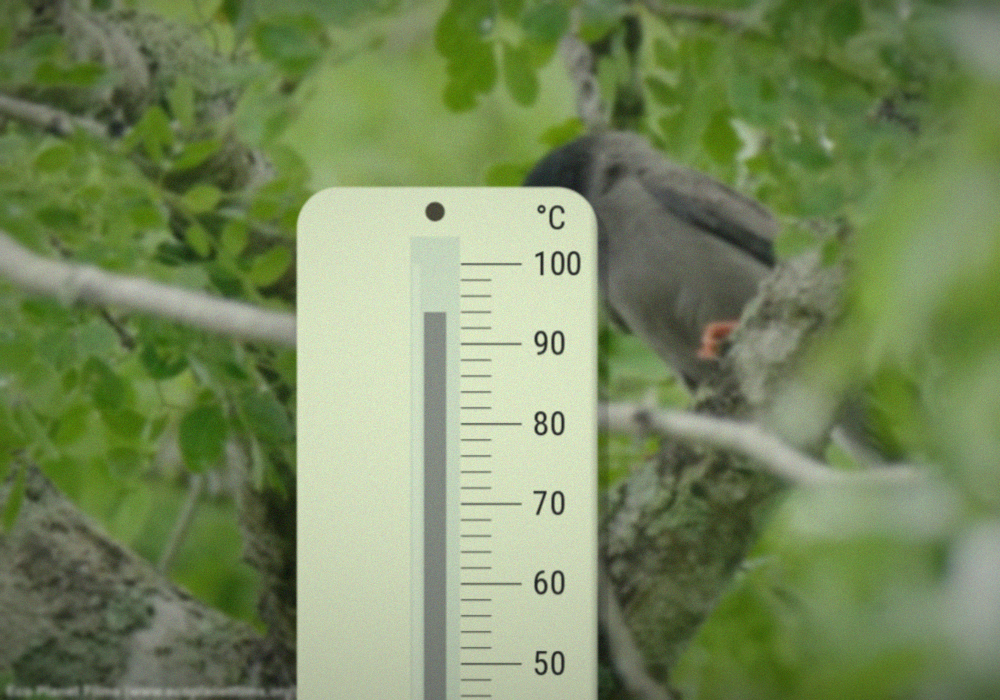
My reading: 94,°C
